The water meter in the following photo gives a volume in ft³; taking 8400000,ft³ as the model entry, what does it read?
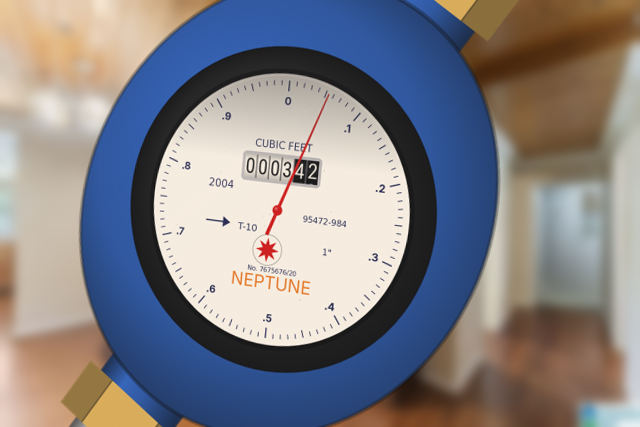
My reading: 342.05,ft³
